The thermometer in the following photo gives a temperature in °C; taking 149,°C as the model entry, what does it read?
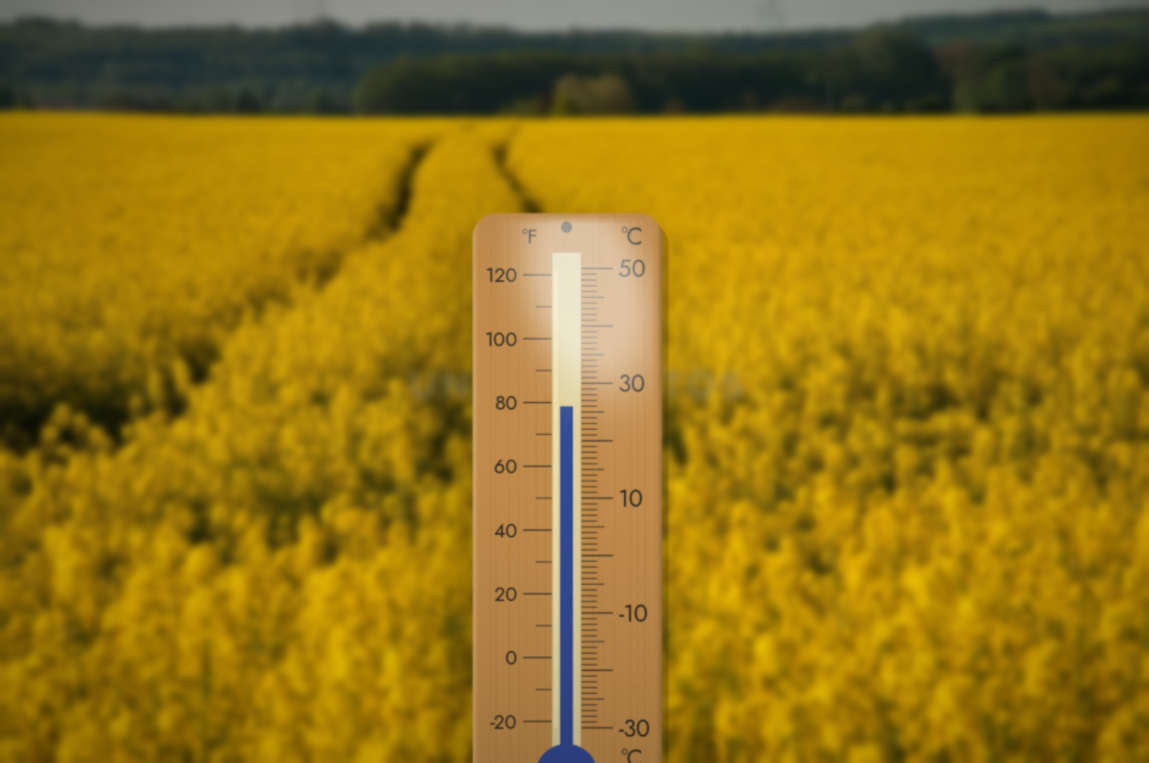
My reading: 26,°C
